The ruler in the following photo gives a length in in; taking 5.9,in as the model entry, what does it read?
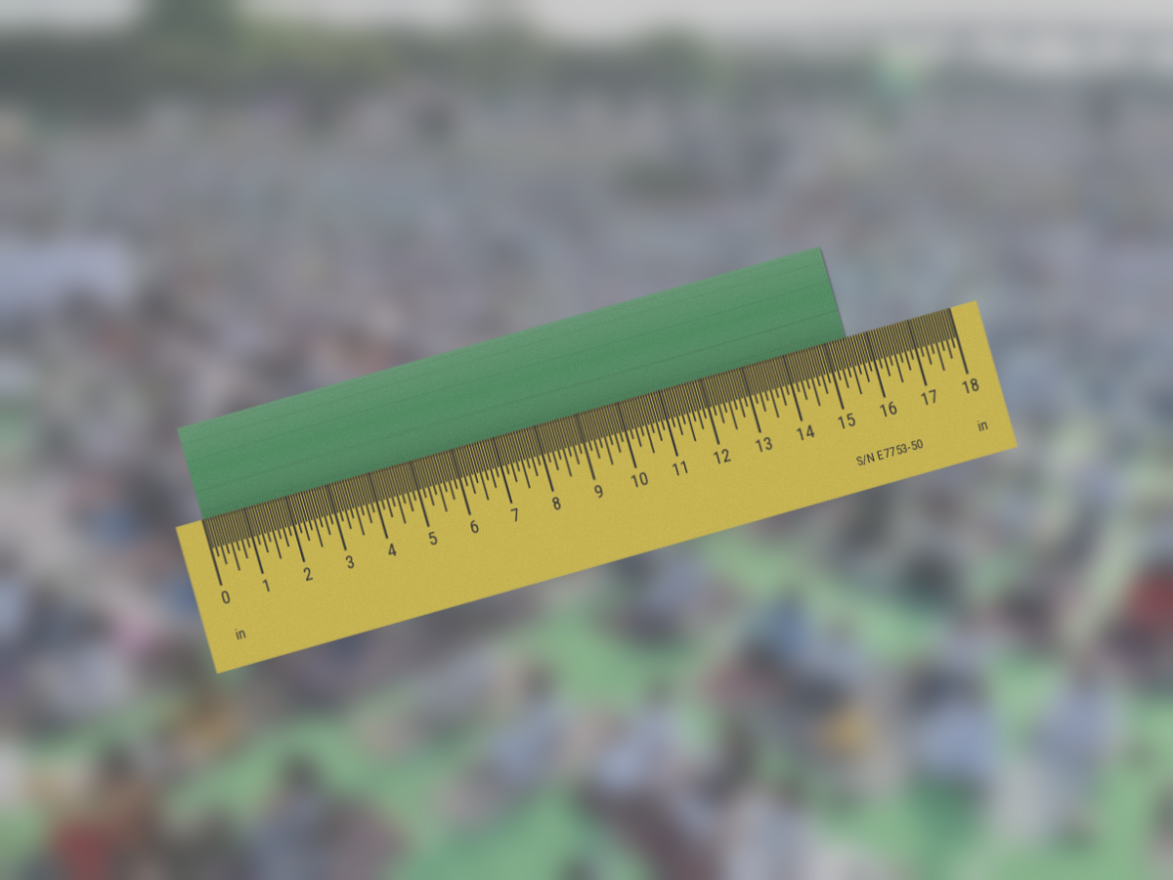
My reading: 15.5,in
